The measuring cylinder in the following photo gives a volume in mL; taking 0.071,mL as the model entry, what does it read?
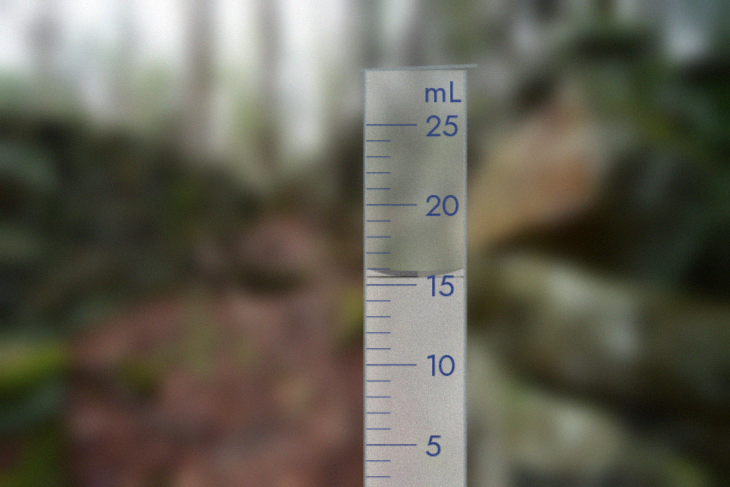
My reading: 15.5,mL
